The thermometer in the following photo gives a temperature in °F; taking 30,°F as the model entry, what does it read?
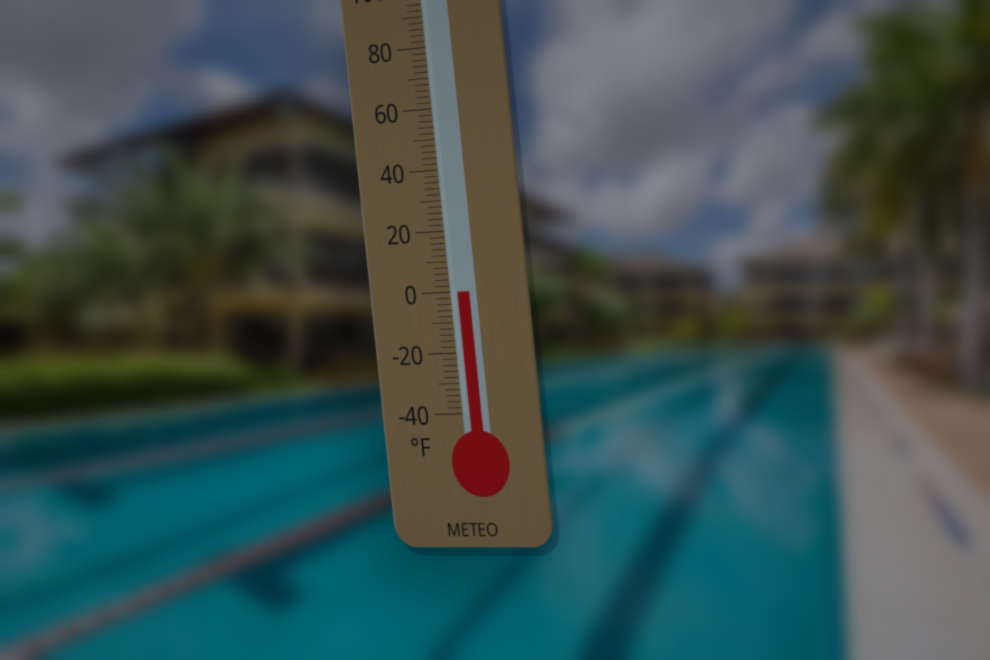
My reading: 0,°F
